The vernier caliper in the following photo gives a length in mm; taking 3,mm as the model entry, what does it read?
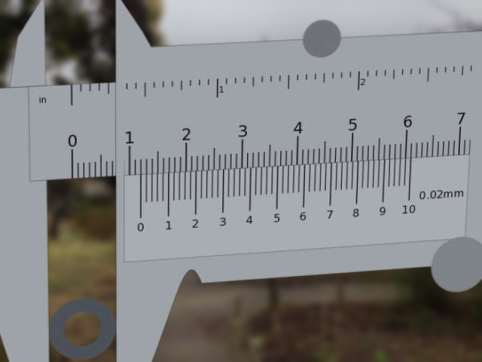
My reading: 12.0,mm
